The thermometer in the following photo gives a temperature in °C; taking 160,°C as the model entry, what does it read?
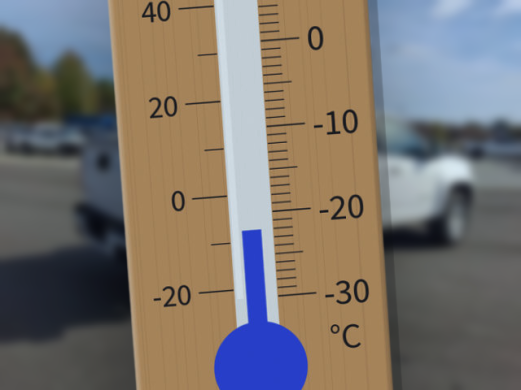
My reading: -22,°C
